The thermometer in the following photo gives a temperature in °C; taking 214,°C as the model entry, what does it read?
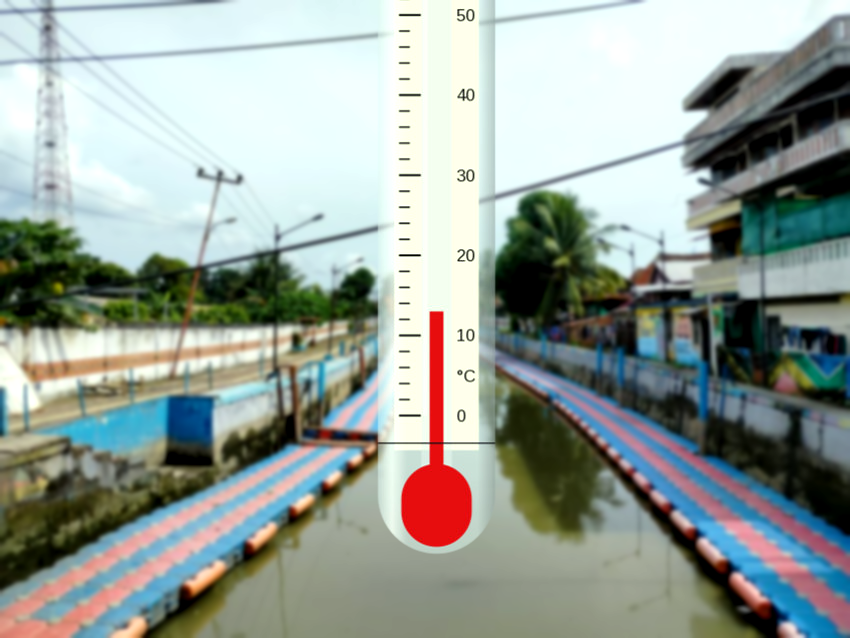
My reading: 13,°C
